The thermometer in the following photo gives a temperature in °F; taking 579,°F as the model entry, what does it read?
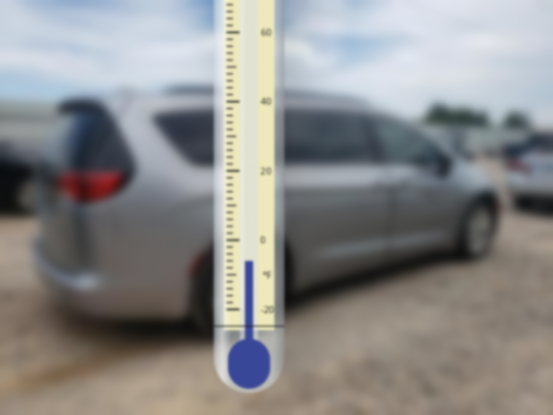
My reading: -6,°F
